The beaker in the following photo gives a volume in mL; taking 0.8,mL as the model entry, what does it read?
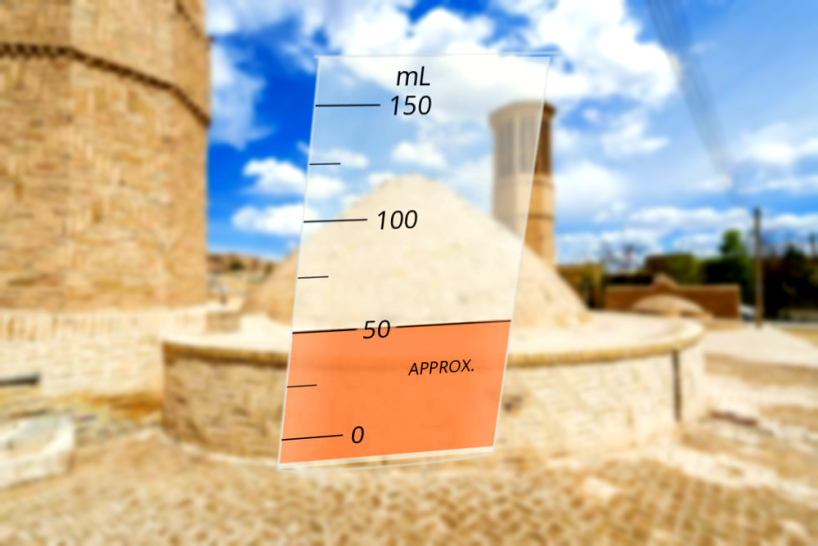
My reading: 50,mL
